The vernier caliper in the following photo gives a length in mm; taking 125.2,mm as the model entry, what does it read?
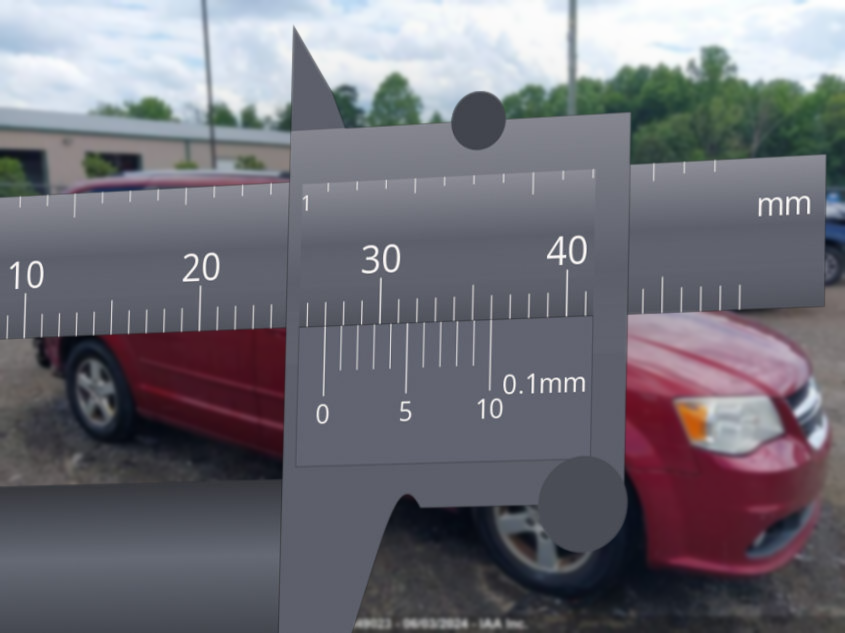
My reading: 27.0,mm
